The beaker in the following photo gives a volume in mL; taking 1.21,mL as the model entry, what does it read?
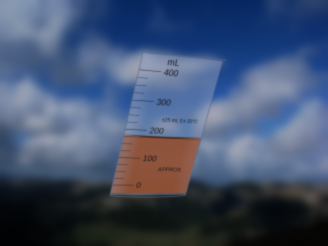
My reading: 175,mL
